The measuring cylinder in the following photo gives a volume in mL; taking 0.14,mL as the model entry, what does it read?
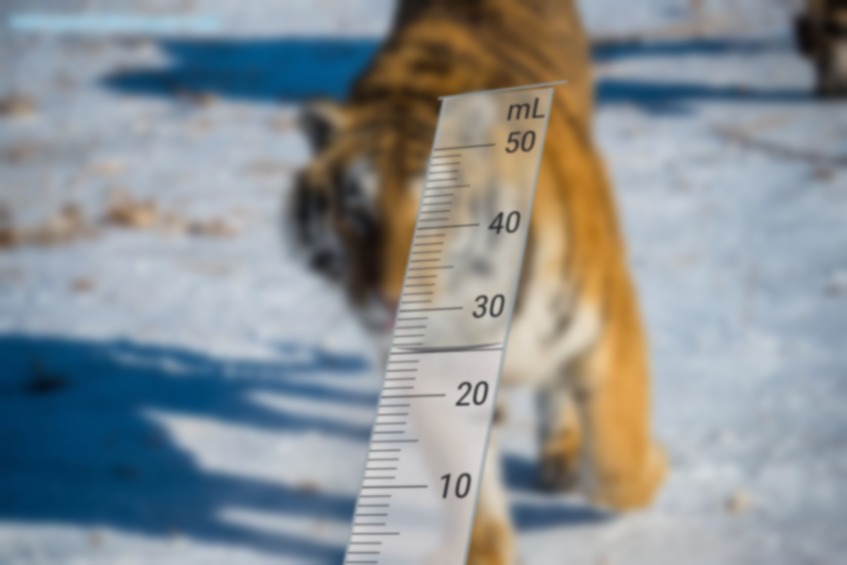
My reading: 25,mL
